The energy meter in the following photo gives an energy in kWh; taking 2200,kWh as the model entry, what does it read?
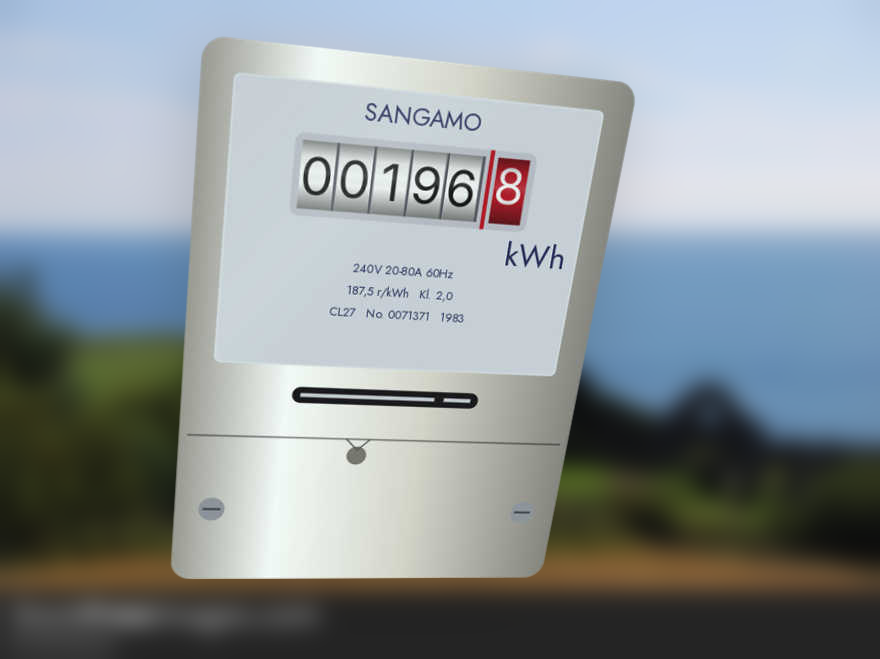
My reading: 196.8,kWh
